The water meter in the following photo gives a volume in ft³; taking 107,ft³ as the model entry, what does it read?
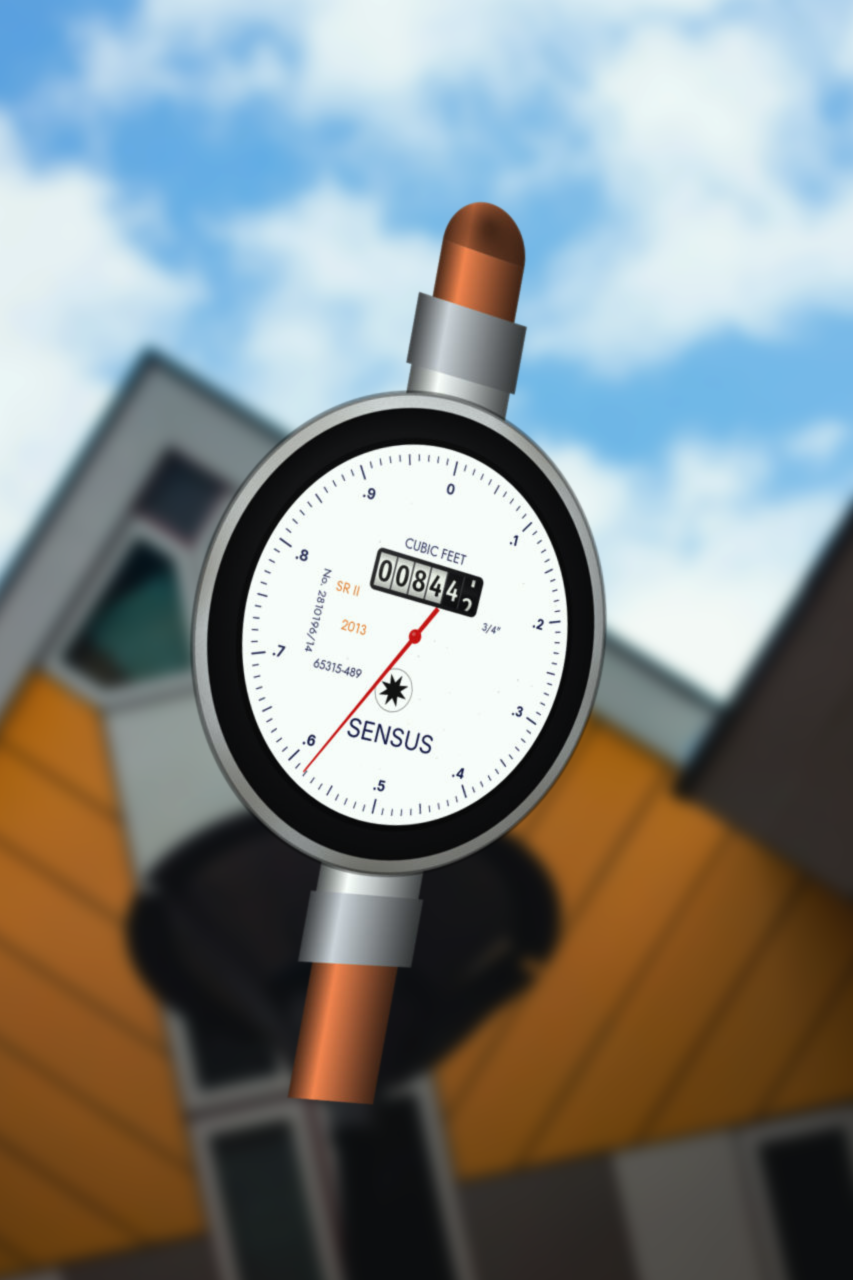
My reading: 8441.58,ft³
